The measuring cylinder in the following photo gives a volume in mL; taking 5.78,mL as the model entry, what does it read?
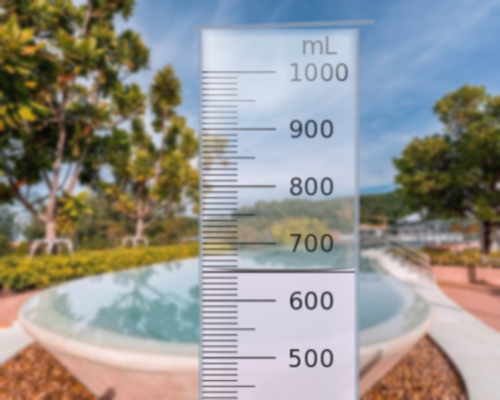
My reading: 650,mL
